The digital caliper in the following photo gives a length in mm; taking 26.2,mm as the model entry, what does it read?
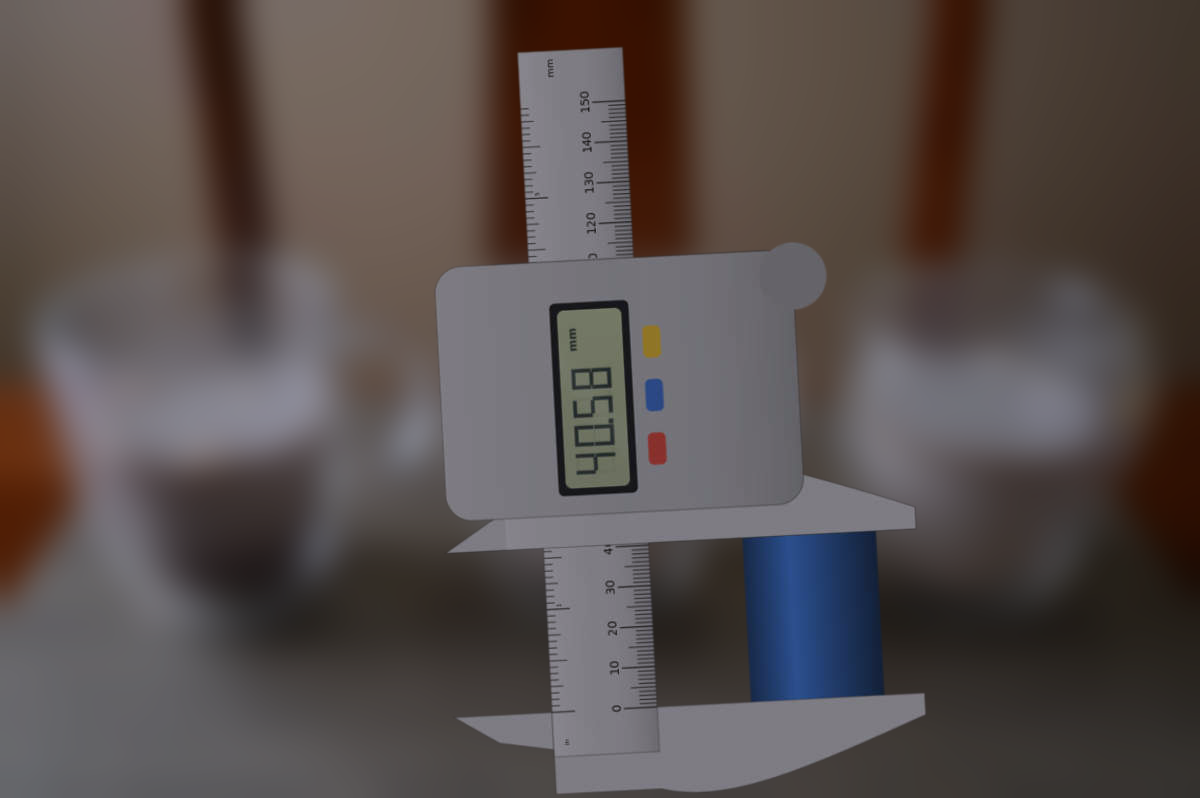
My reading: 40.58,mm
